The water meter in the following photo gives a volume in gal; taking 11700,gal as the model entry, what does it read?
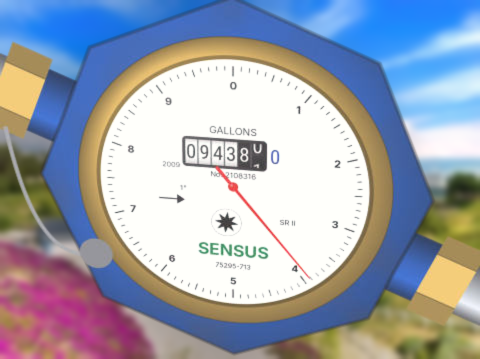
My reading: 943803.9,gal
